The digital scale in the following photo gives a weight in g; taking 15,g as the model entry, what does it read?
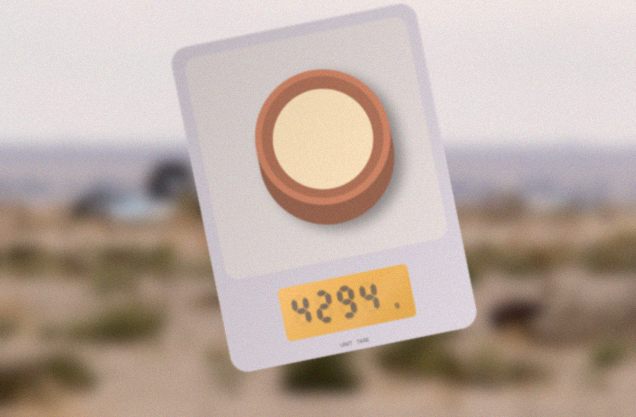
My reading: 4294,g
